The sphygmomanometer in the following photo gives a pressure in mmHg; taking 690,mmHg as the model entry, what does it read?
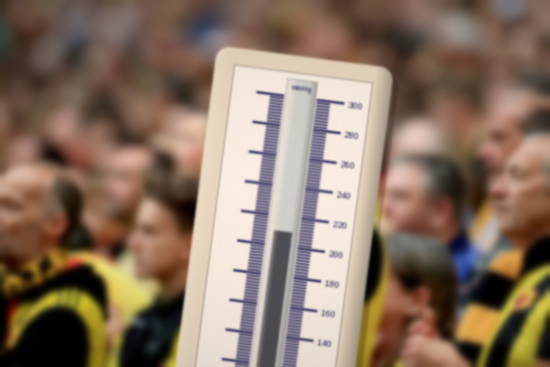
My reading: 210,mmHg
